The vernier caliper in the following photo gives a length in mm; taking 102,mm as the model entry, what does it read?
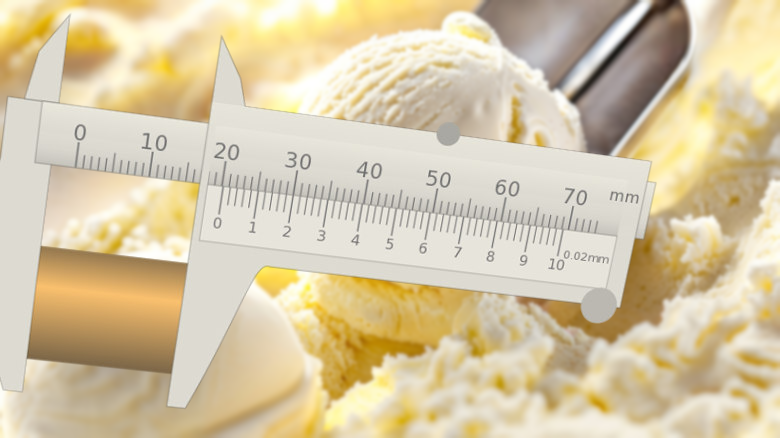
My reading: 20.2,mm
